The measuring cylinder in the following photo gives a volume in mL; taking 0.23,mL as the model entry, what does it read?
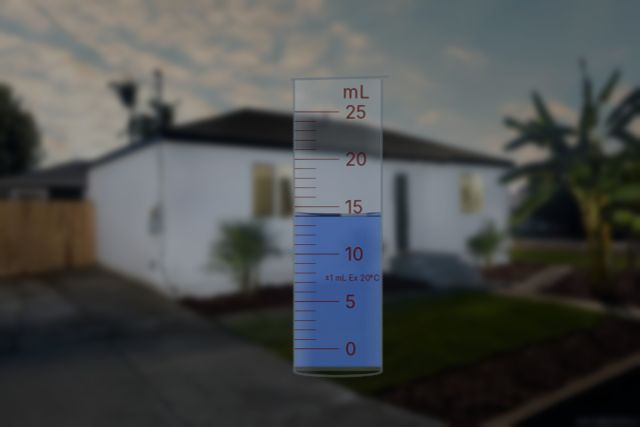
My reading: 14,mL
